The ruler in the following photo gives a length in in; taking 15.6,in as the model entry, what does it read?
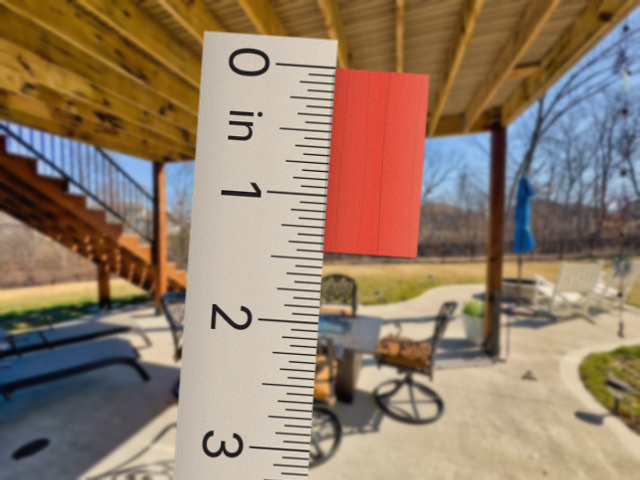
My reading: 1.4375,in
